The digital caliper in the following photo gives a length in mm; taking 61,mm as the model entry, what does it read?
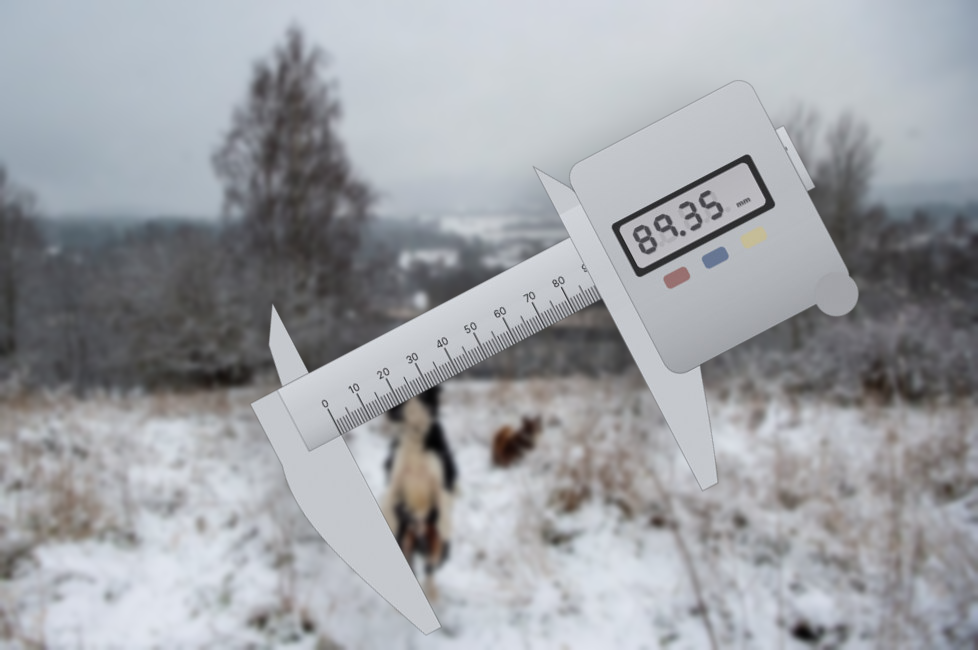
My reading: 89.35,mm
